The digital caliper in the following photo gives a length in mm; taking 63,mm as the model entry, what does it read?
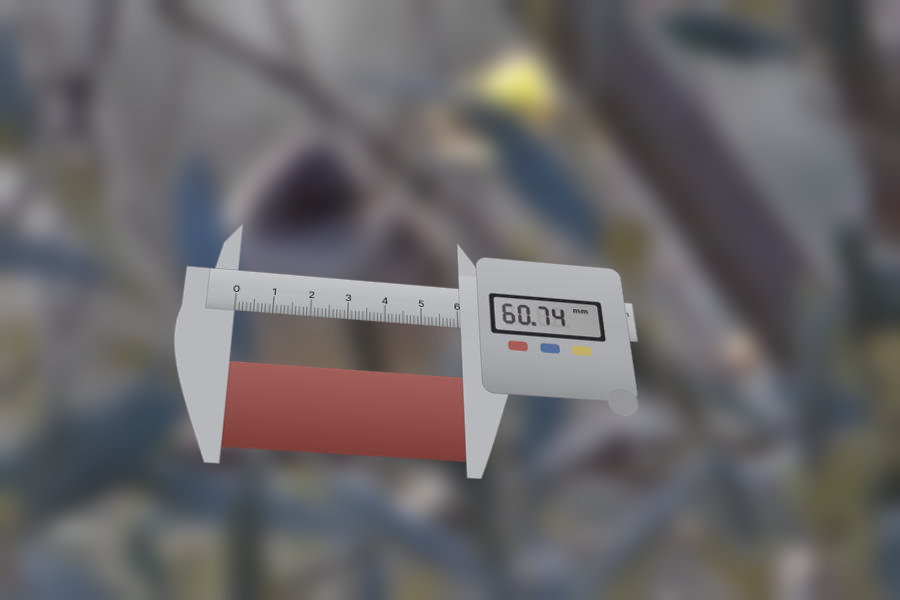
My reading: 60.74,mm
